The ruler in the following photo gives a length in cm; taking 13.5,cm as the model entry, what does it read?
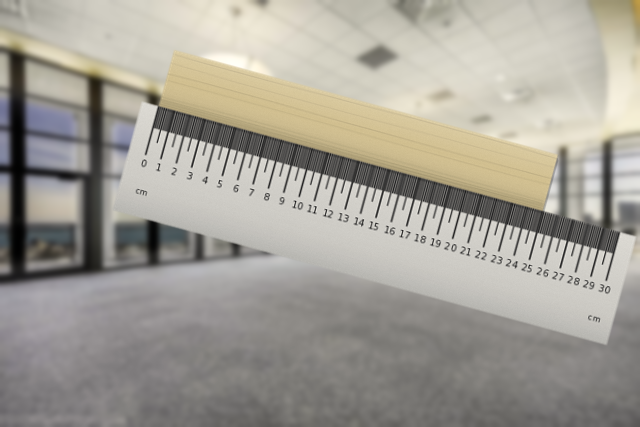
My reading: 25,cm
